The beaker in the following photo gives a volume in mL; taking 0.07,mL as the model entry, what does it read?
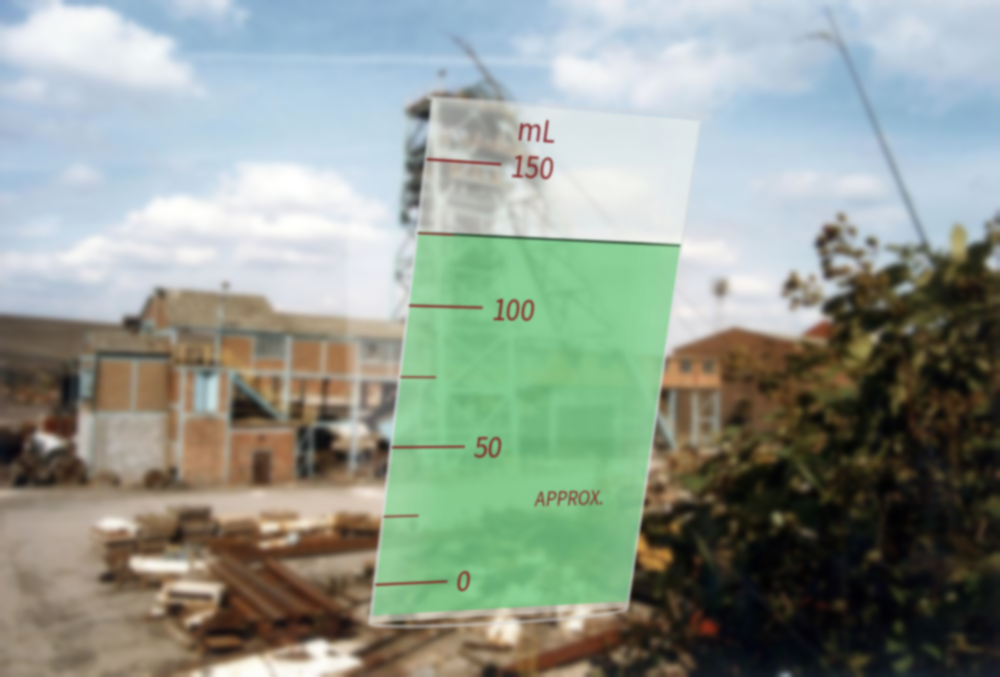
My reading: 125,mL
